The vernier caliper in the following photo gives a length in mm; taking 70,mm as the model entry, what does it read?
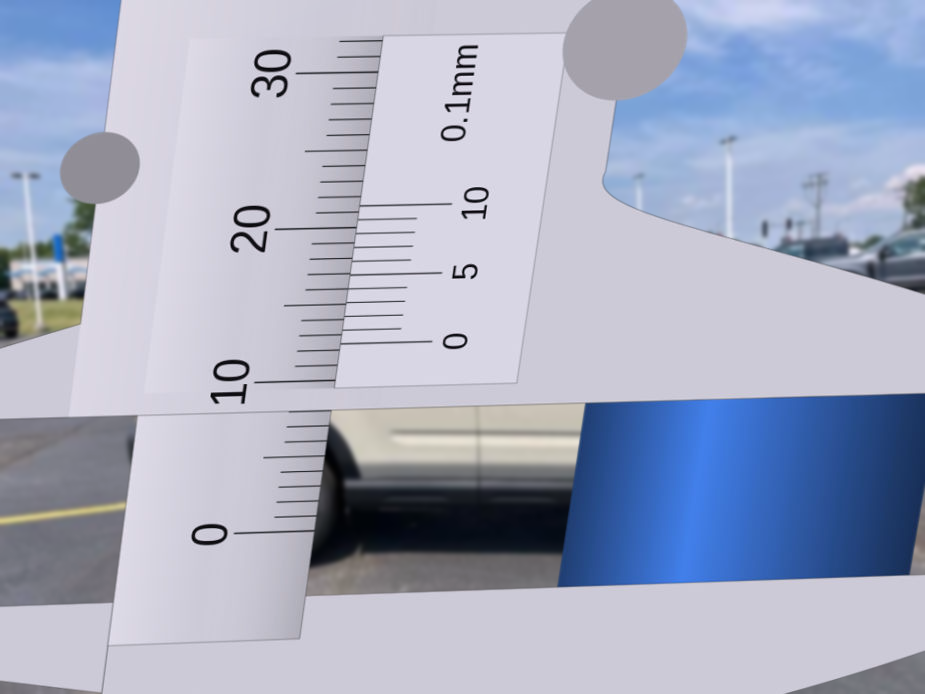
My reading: 12.4,mm
